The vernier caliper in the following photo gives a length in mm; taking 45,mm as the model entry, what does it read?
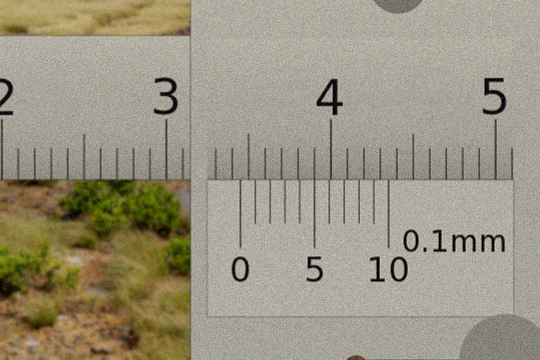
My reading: 34.5,mm
